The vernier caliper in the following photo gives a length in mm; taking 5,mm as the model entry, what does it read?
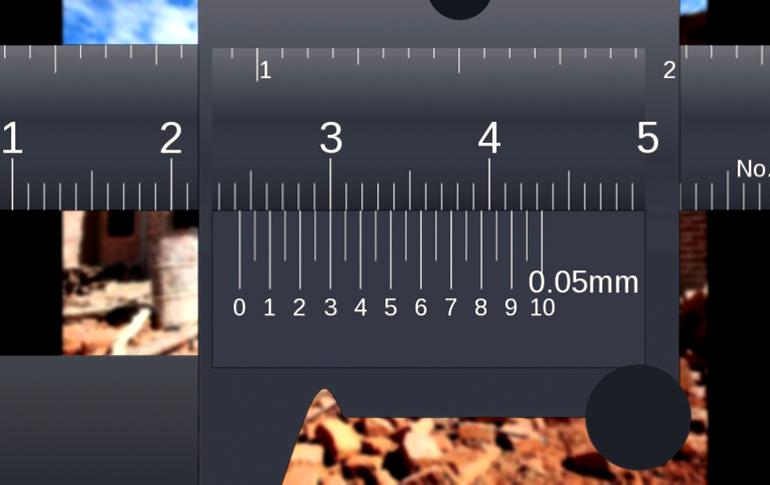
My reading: 24.3,mm
